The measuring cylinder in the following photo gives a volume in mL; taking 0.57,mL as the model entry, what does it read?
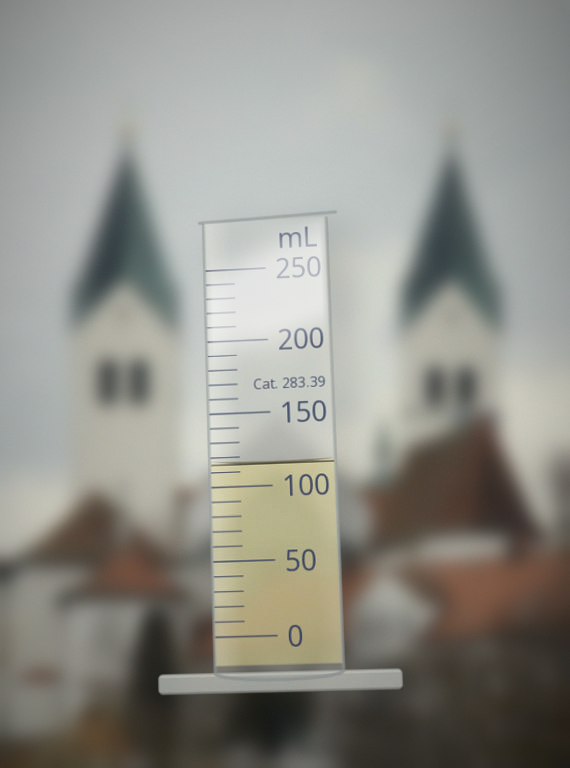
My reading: 115,mL
